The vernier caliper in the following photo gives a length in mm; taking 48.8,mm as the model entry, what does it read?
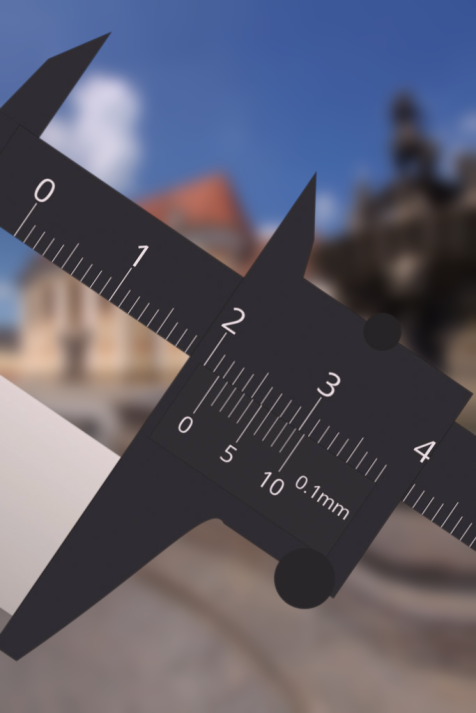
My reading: 21.6,mm
